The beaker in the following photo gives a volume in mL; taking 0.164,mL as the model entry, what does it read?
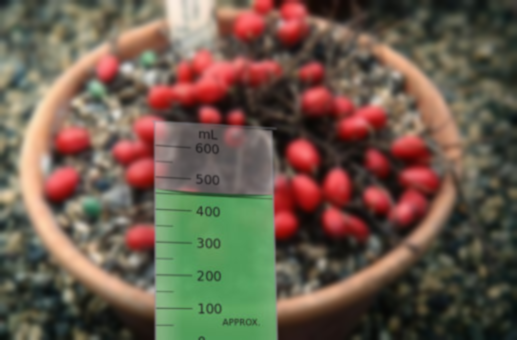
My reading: 450,mL
